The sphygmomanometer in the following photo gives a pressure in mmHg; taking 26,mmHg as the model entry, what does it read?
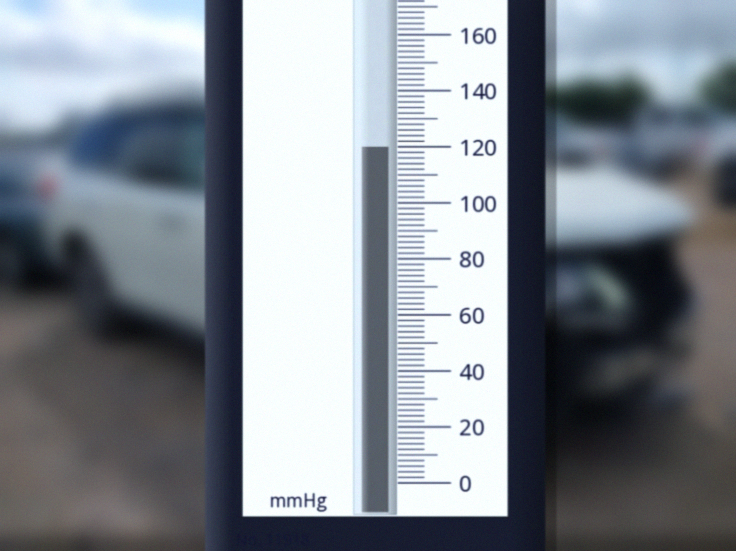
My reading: 120,mmHg
